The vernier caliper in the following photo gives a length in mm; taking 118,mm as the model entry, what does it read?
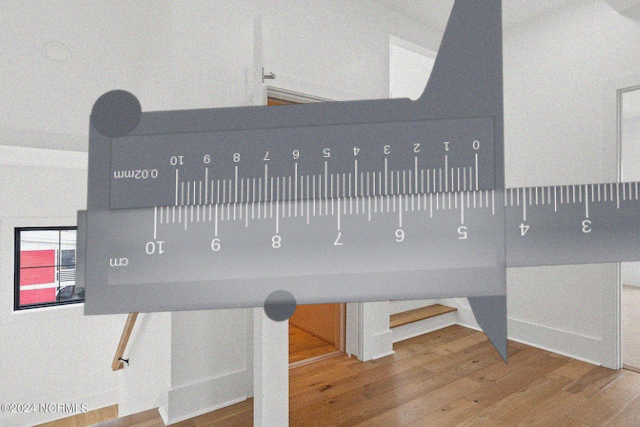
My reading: 47.6,mm
